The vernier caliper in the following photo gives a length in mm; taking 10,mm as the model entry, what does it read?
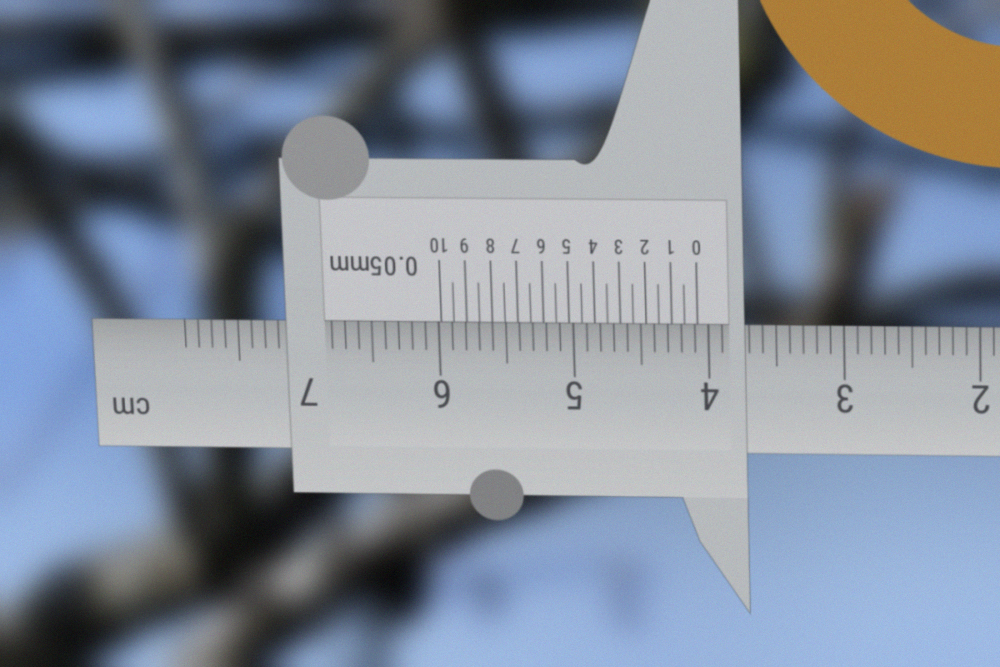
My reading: 40.8,mm
